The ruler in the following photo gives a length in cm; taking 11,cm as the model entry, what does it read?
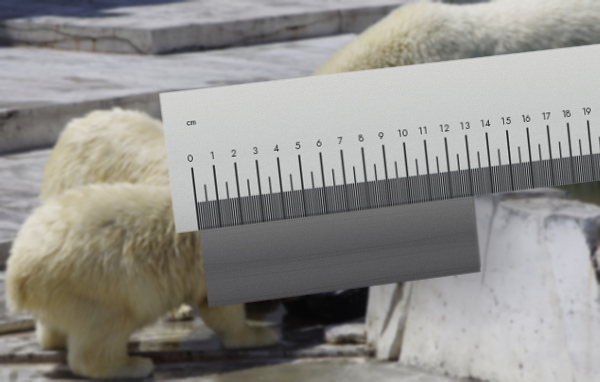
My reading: 13,cm
